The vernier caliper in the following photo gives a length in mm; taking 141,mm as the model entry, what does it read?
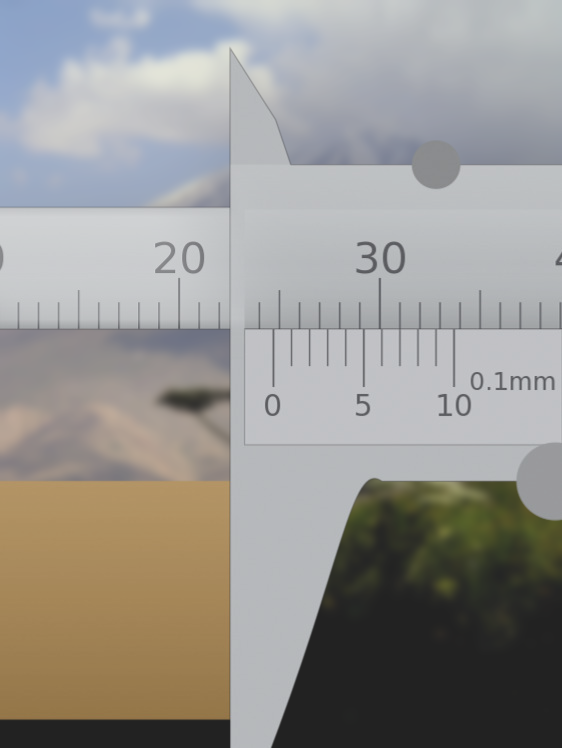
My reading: 24.7,mm
